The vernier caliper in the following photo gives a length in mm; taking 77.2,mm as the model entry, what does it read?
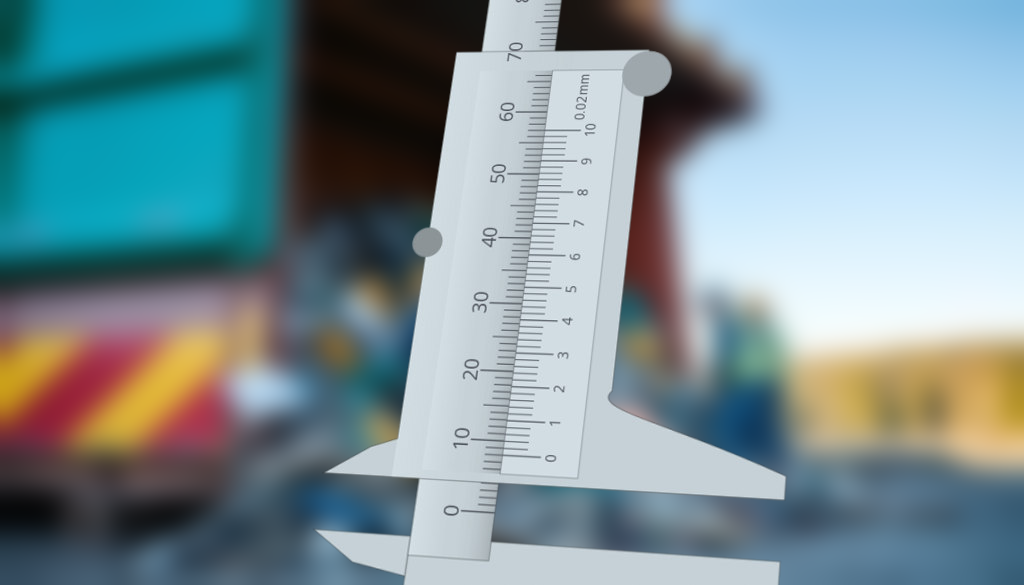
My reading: 8.0,mm
